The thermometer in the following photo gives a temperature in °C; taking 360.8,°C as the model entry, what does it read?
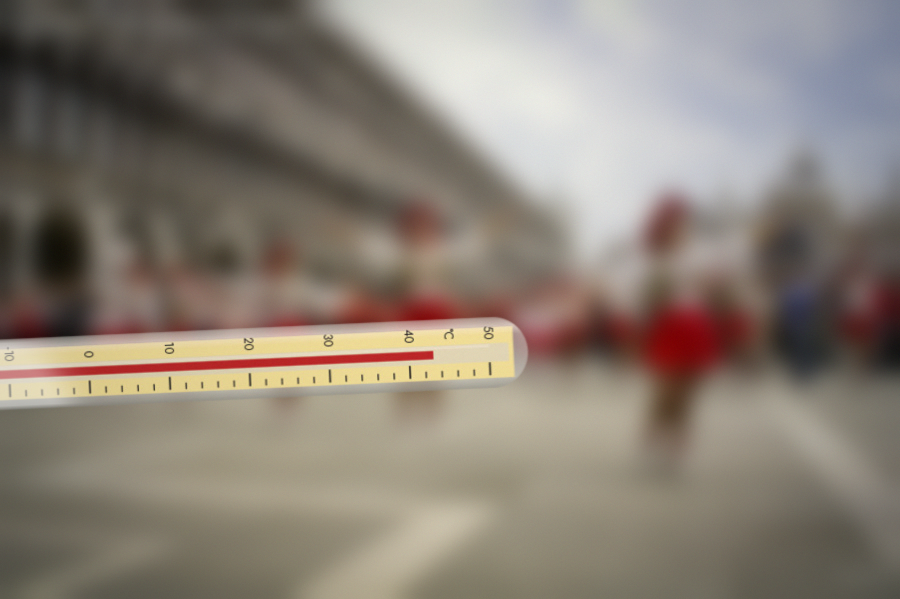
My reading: 43,°C
